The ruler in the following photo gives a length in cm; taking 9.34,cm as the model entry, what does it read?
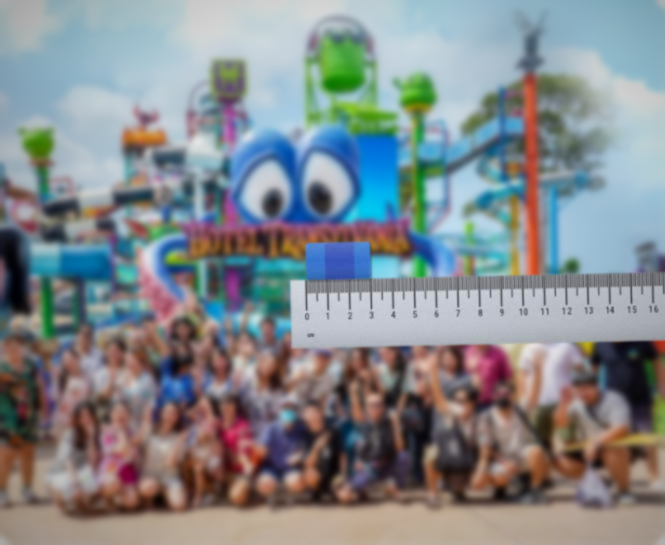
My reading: 3,cm
